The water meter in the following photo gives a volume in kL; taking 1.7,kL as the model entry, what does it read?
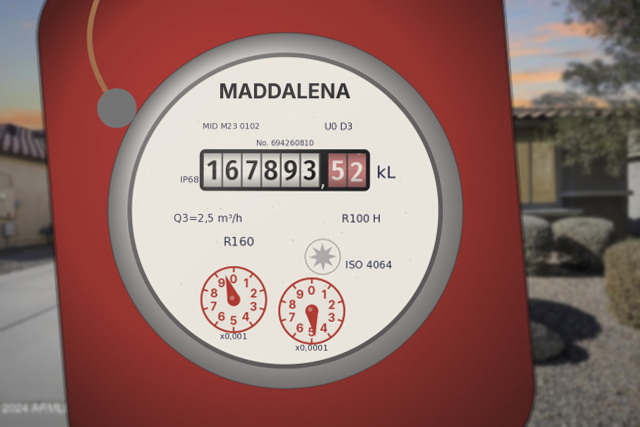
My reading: 167893.5194,kL
